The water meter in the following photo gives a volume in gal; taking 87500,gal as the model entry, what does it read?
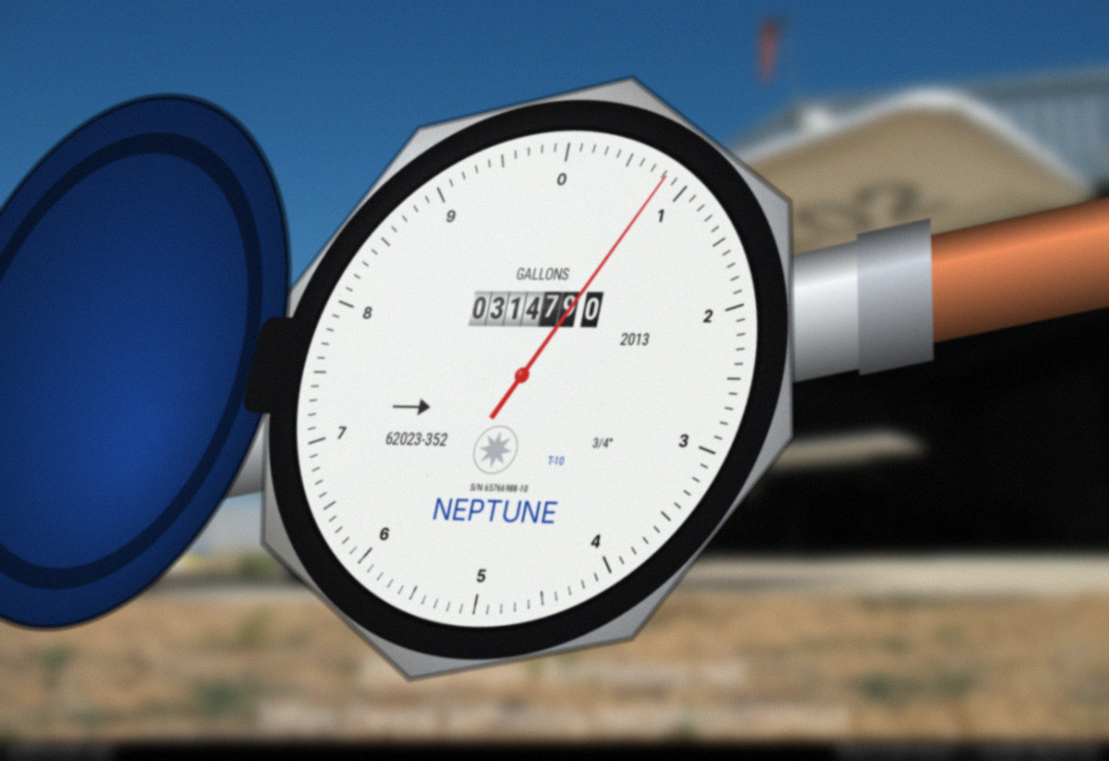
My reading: 314790.8,gal
